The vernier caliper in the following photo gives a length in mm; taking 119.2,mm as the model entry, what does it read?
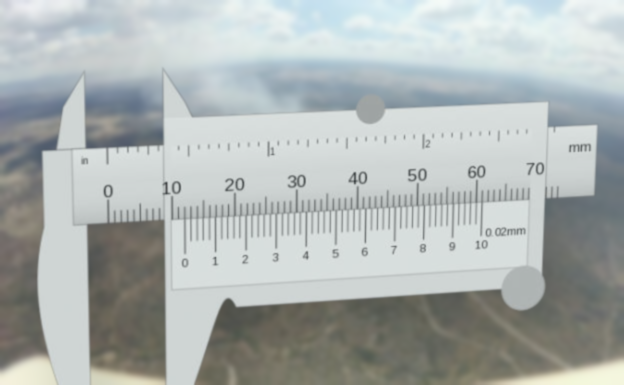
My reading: 12.0,mm
